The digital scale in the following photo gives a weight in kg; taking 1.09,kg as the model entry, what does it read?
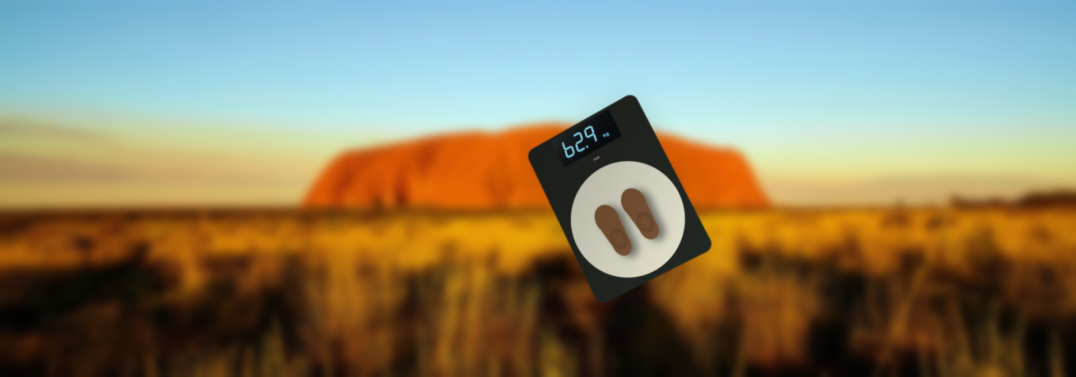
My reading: 62.9,kg
